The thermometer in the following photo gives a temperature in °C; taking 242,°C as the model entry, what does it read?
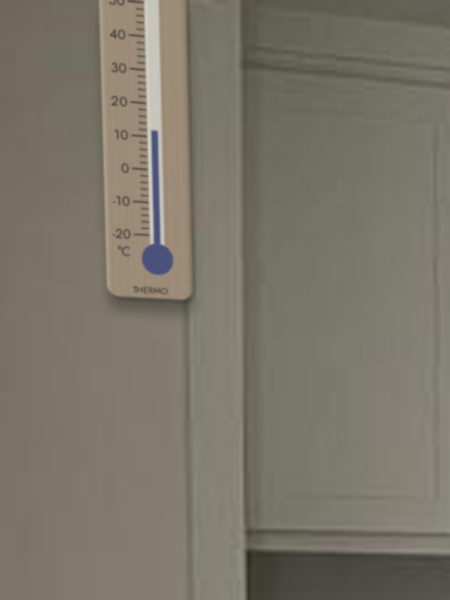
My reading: 12,°C
